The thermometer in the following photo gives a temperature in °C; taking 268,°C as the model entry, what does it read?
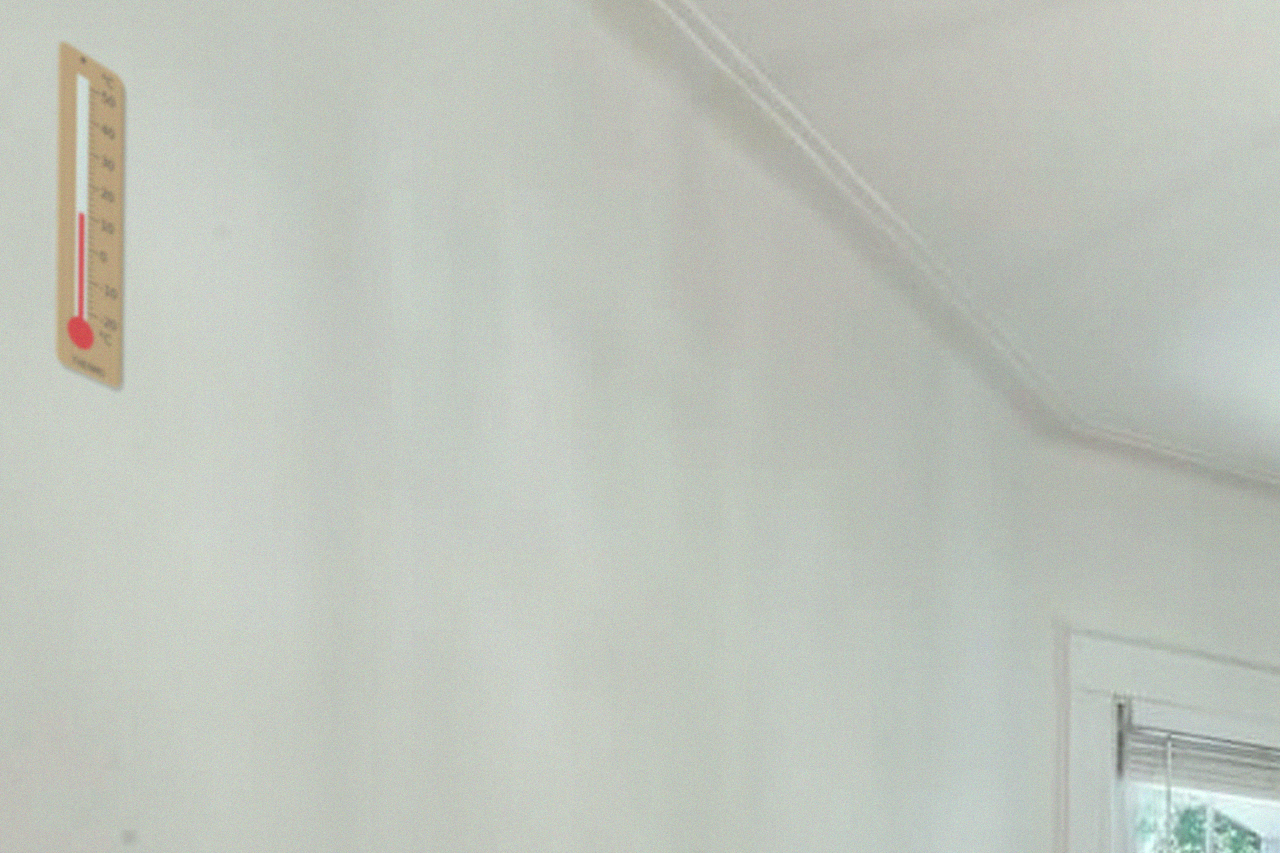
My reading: 10,°C
